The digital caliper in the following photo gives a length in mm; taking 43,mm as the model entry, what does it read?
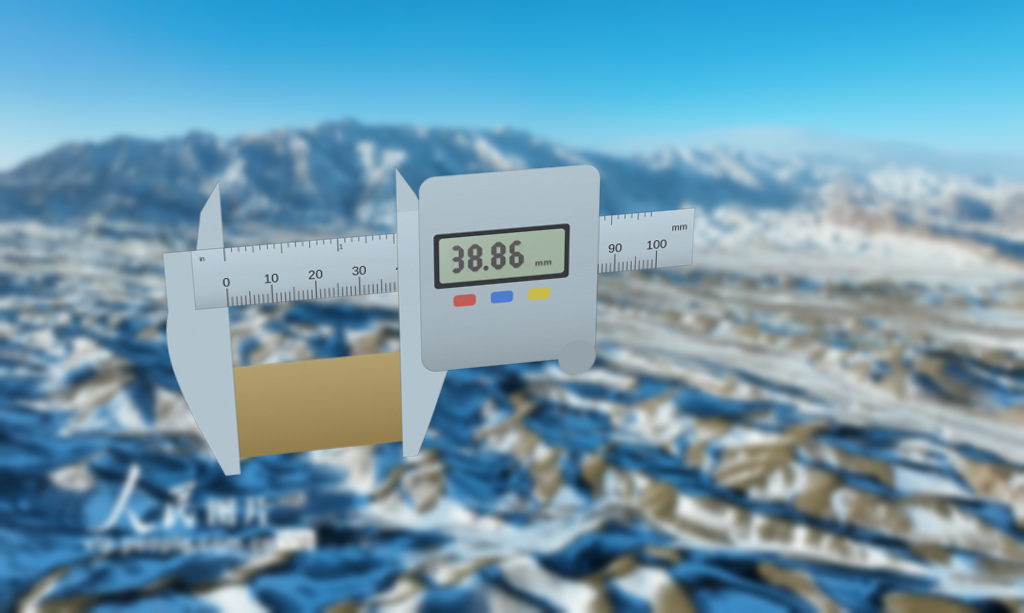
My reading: 38.86,mm
